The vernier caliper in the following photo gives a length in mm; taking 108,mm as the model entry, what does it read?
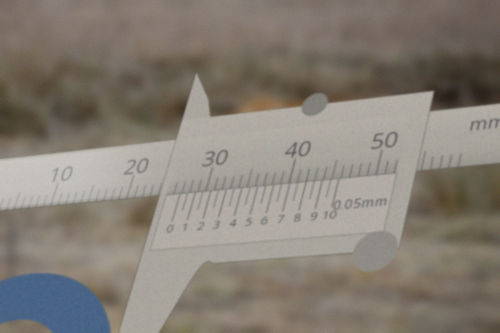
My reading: 26.8,mm
